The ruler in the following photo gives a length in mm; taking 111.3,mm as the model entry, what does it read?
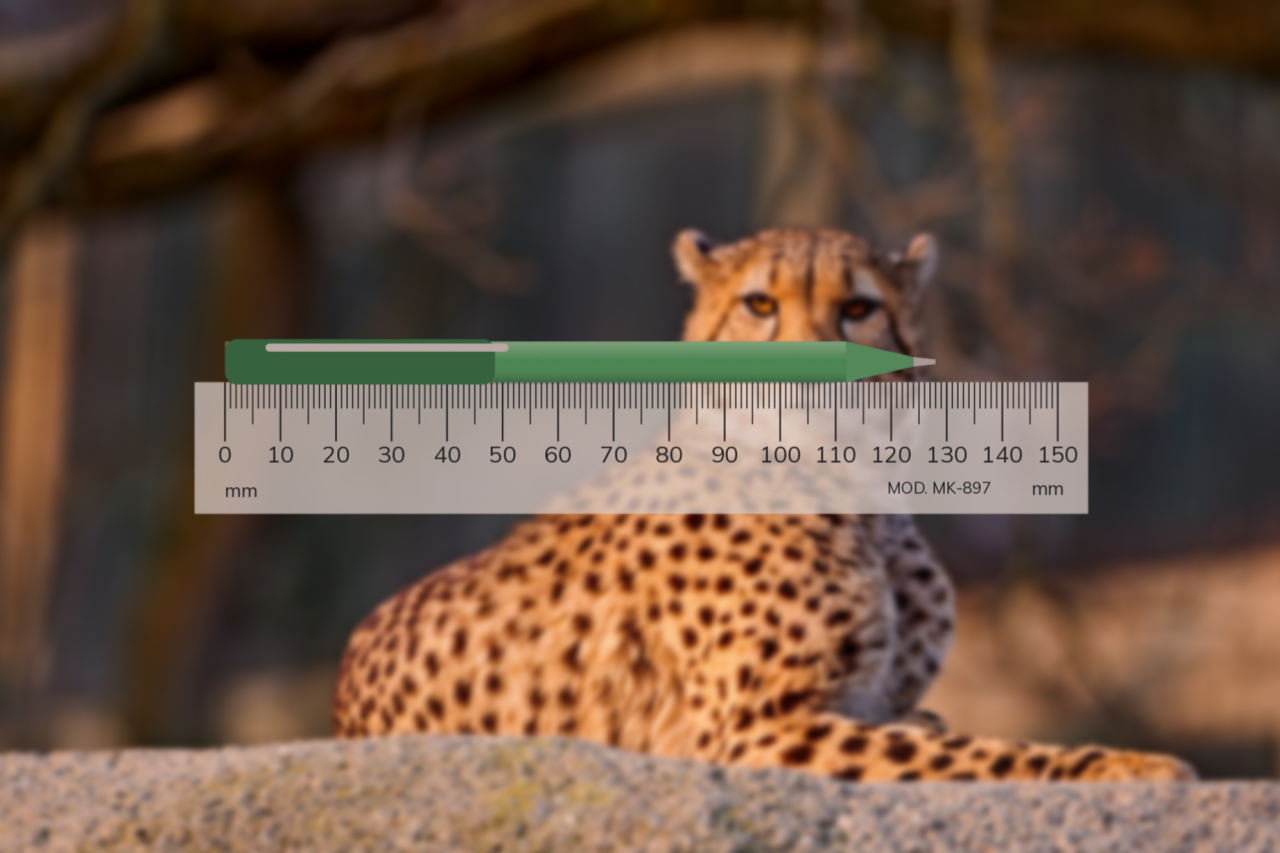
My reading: 128,mm
